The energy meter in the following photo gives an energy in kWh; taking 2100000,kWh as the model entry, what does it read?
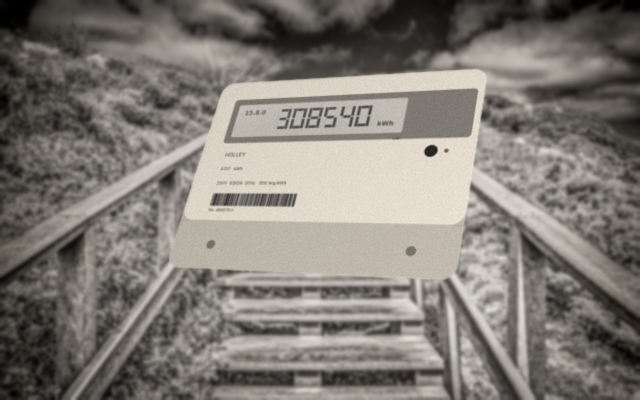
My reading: 308540,kWh
